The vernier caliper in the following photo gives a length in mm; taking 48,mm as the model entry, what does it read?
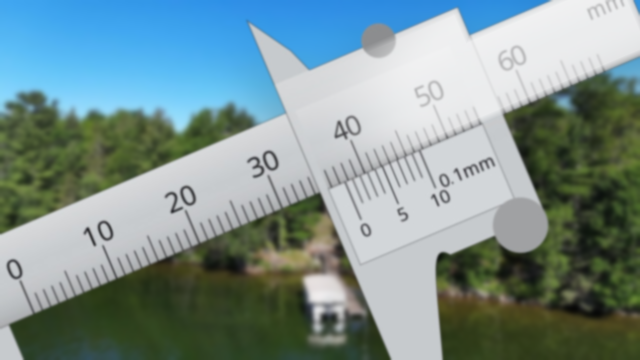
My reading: 37.6,mm
